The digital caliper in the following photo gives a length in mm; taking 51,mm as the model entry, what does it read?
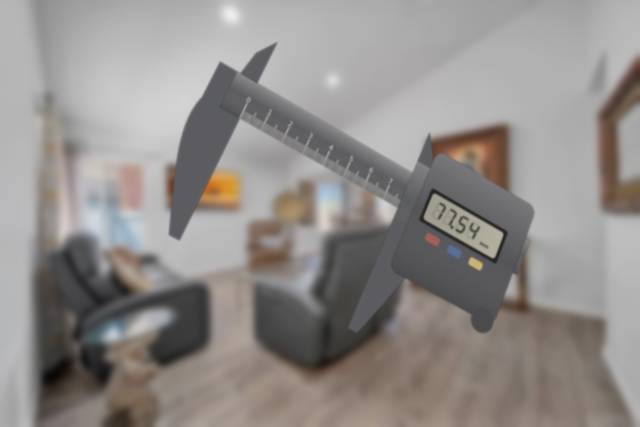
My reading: 77.54,mm
